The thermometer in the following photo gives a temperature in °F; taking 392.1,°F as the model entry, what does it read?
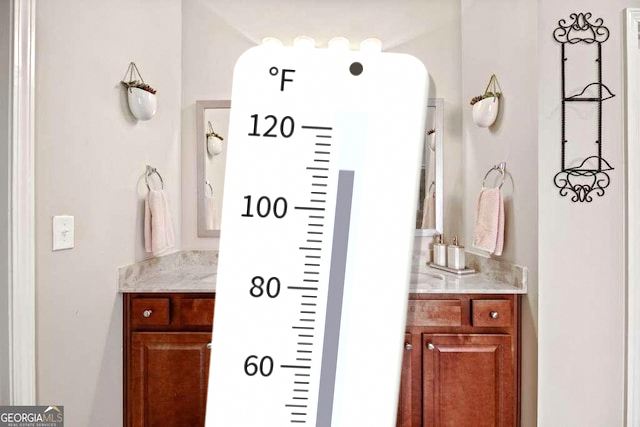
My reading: 110,°F
